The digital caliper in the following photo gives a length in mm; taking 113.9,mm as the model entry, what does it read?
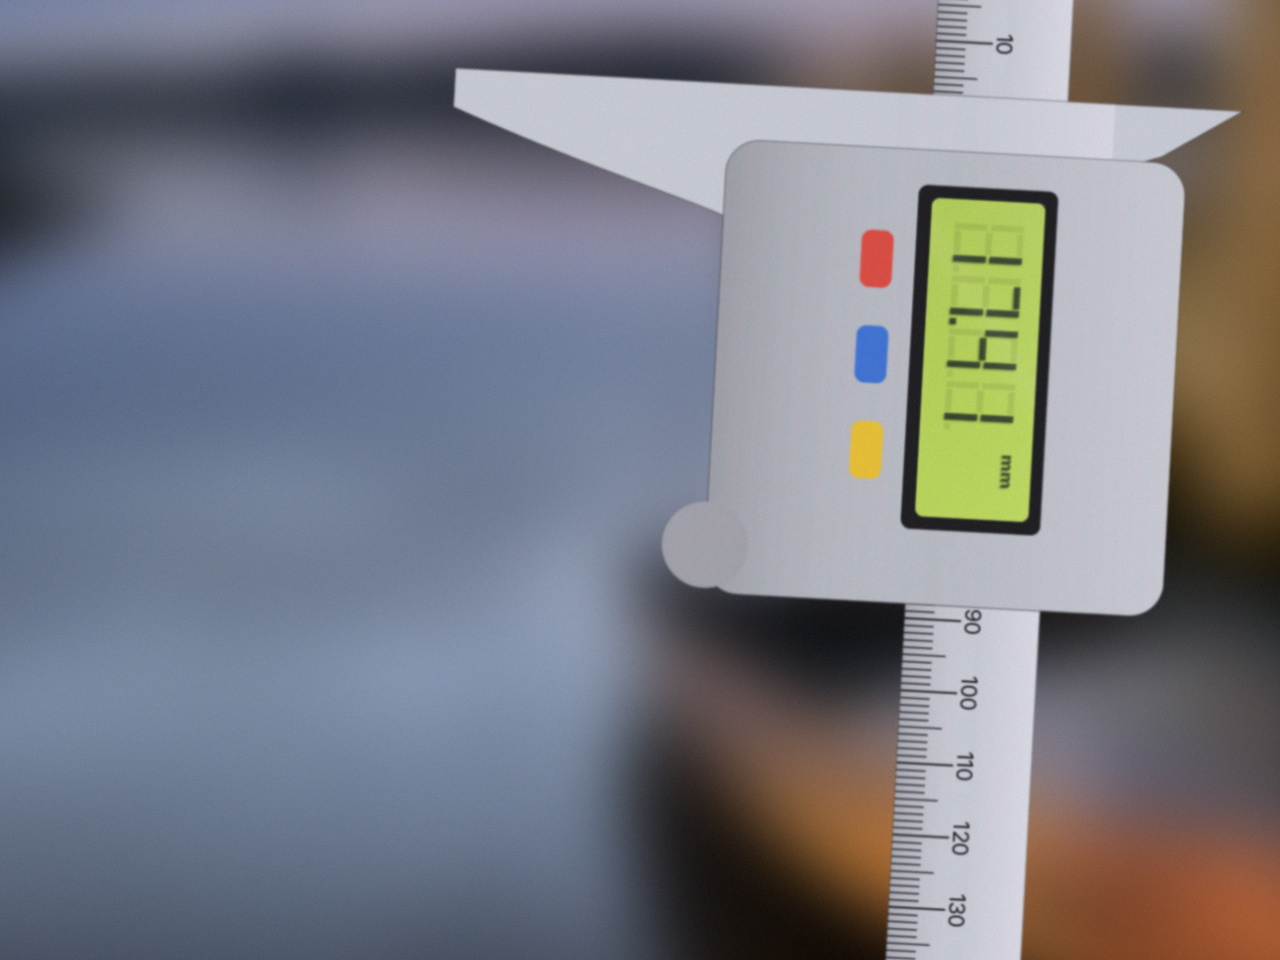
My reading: 17.41,mm
